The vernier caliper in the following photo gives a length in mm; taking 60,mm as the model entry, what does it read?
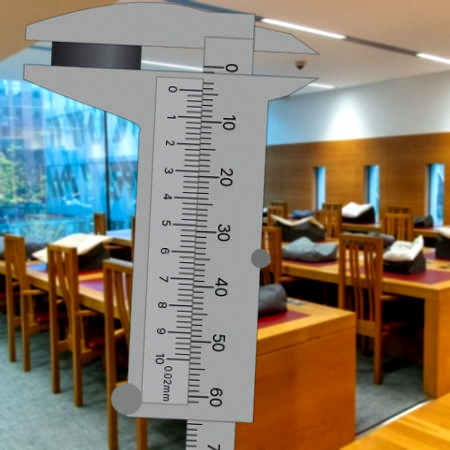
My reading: 4.4,mm
